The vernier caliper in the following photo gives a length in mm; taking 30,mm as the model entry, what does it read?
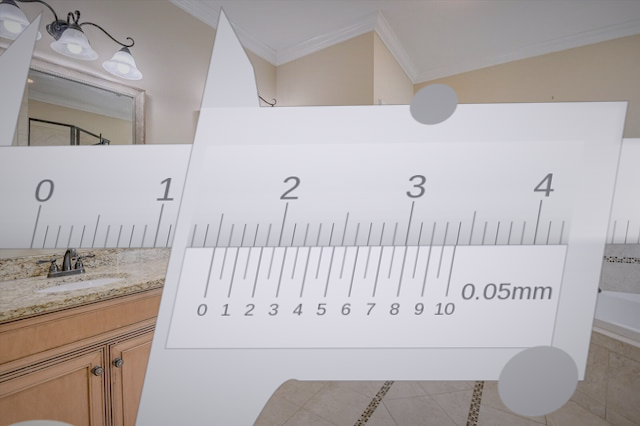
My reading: 14.9,mm
